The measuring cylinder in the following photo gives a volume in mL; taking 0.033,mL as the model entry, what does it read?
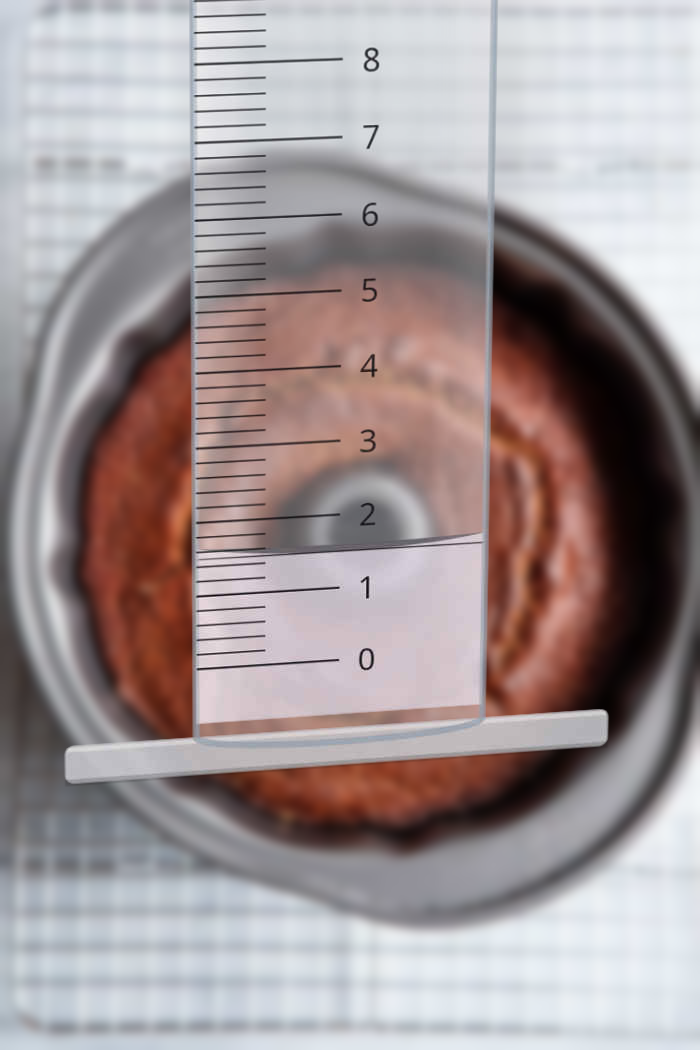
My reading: 1.5,mL
